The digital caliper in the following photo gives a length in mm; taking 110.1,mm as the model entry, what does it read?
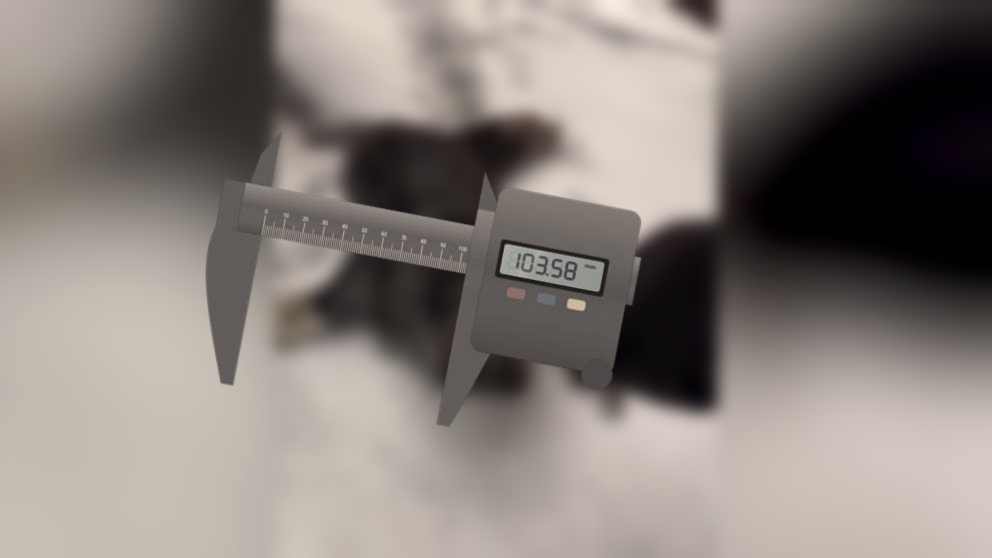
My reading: 103.58,mm
